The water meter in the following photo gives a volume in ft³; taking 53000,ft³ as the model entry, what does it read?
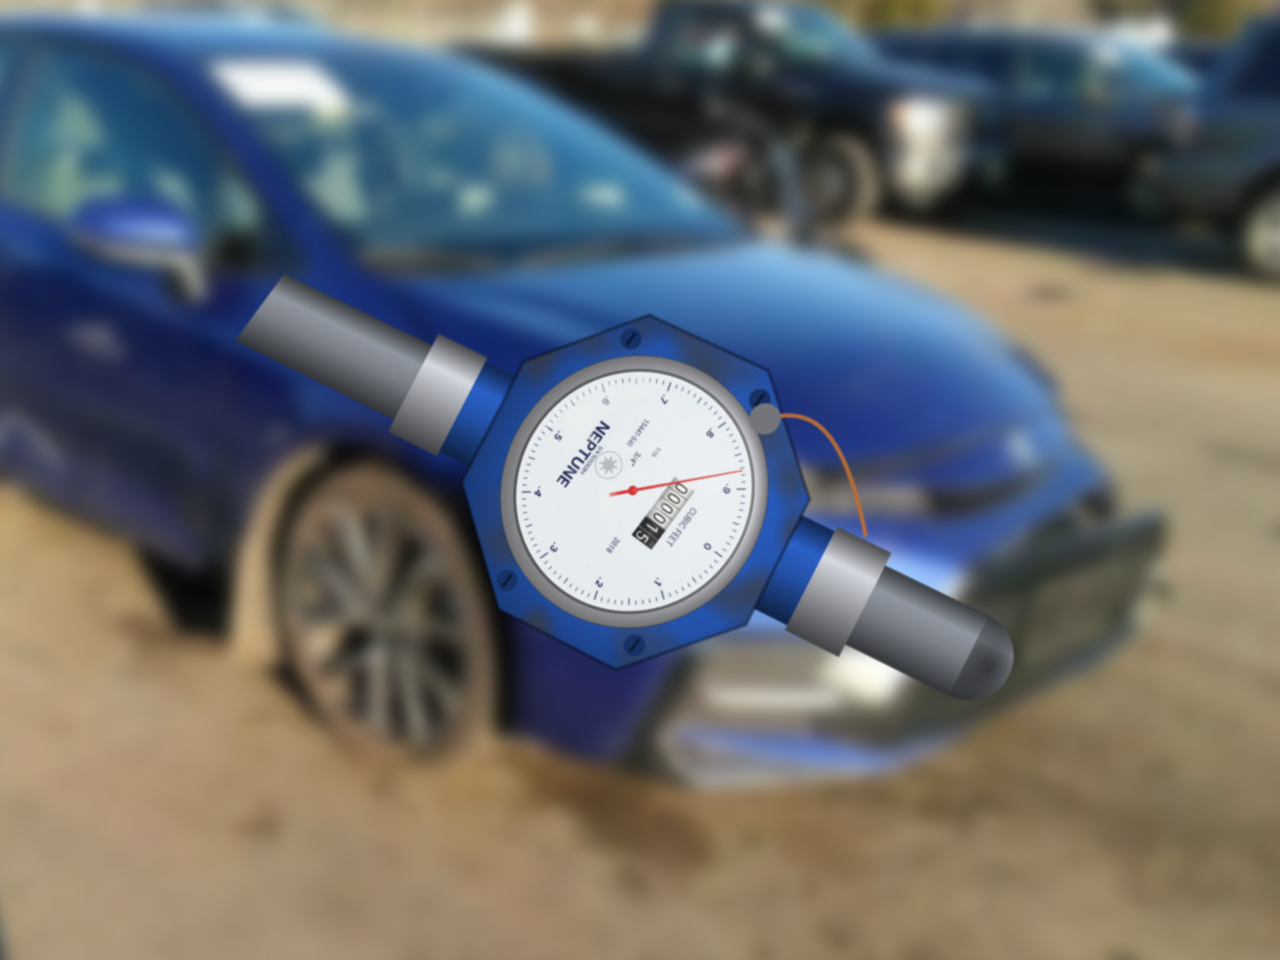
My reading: 14.87,ft³
